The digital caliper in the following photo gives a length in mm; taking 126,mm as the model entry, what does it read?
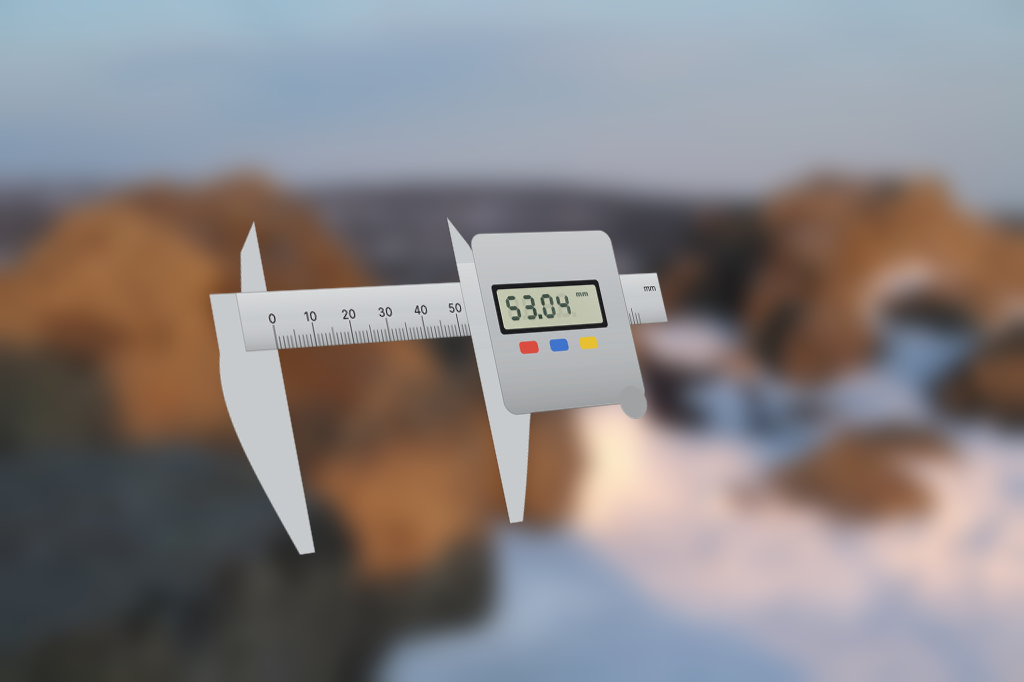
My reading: 53.04,mm
